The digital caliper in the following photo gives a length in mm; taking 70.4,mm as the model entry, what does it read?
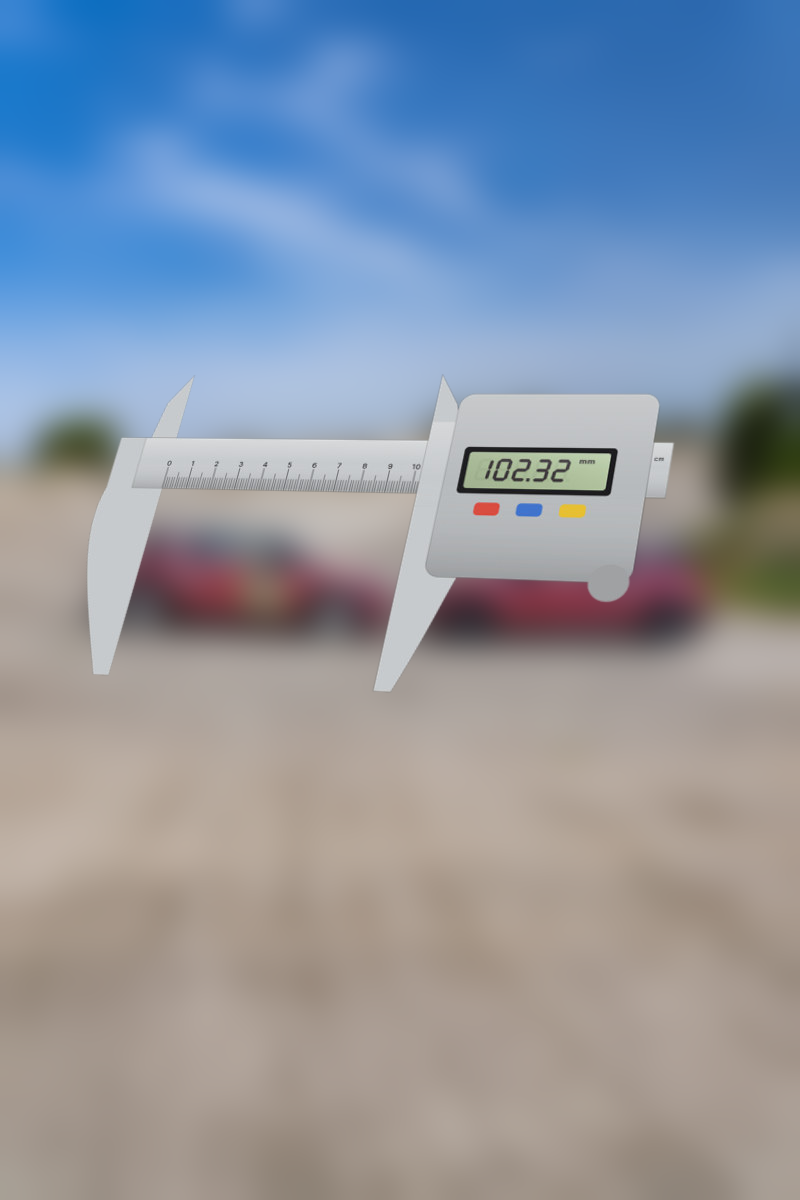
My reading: 102.32,mm
